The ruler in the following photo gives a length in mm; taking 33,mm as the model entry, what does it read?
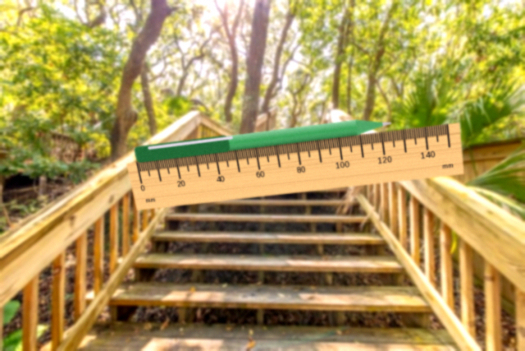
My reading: 125,mm
